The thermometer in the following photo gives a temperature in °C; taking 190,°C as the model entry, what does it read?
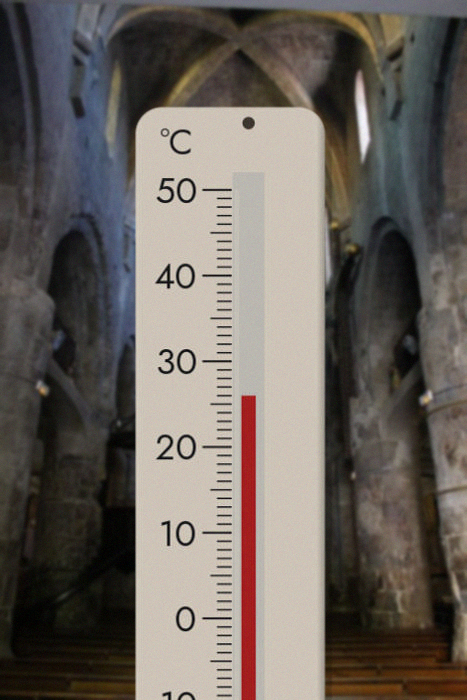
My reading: 26,°C
